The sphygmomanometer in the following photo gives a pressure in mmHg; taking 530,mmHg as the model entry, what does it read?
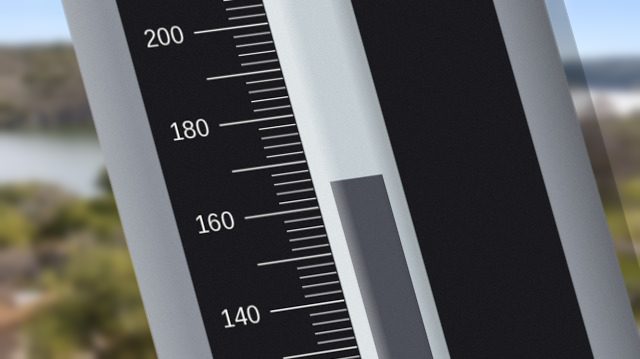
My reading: 165,mmHg
